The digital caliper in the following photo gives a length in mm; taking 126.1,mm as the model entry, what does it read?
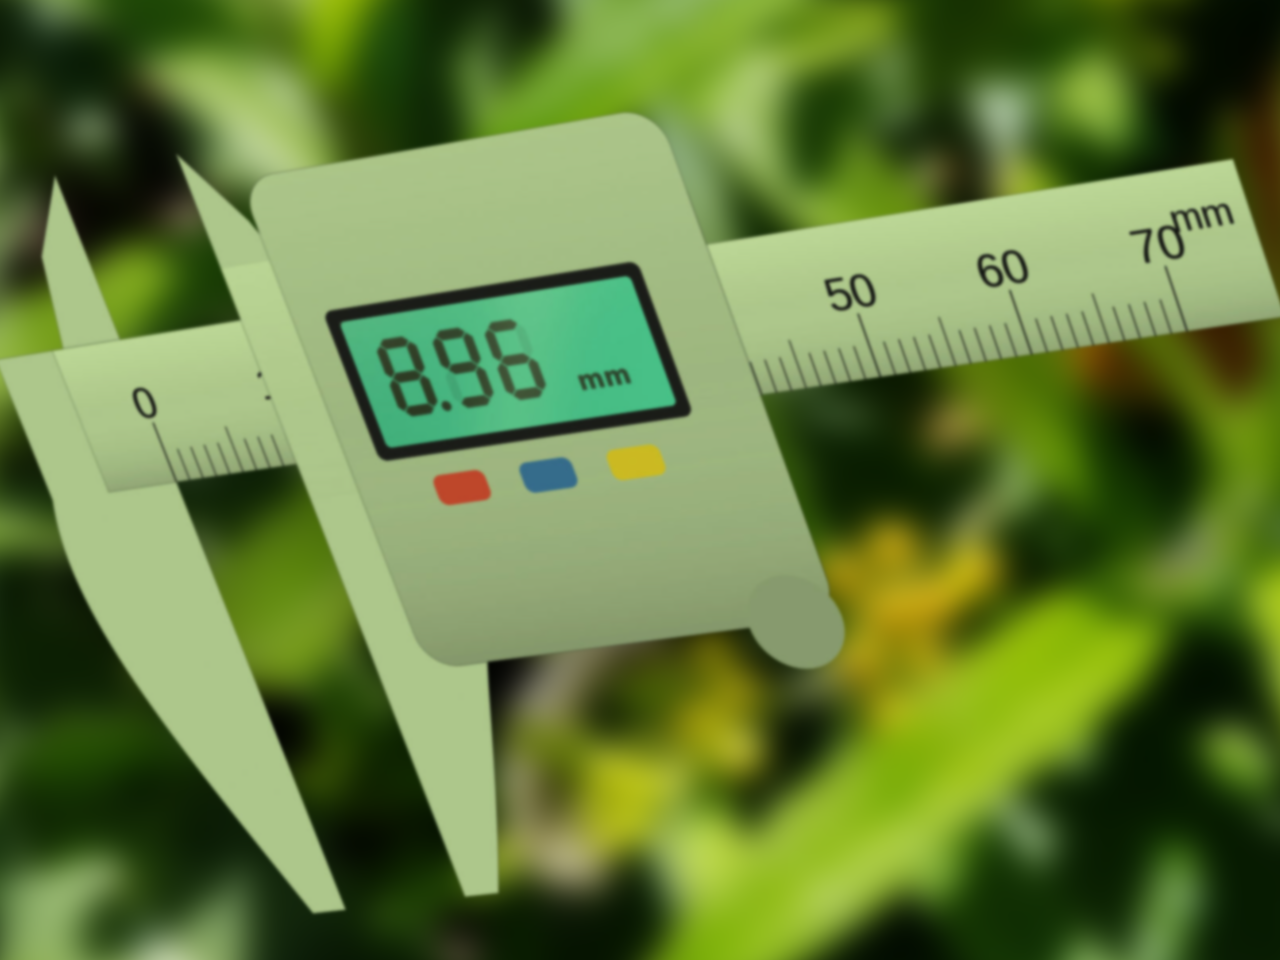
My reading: 8.96,mm
